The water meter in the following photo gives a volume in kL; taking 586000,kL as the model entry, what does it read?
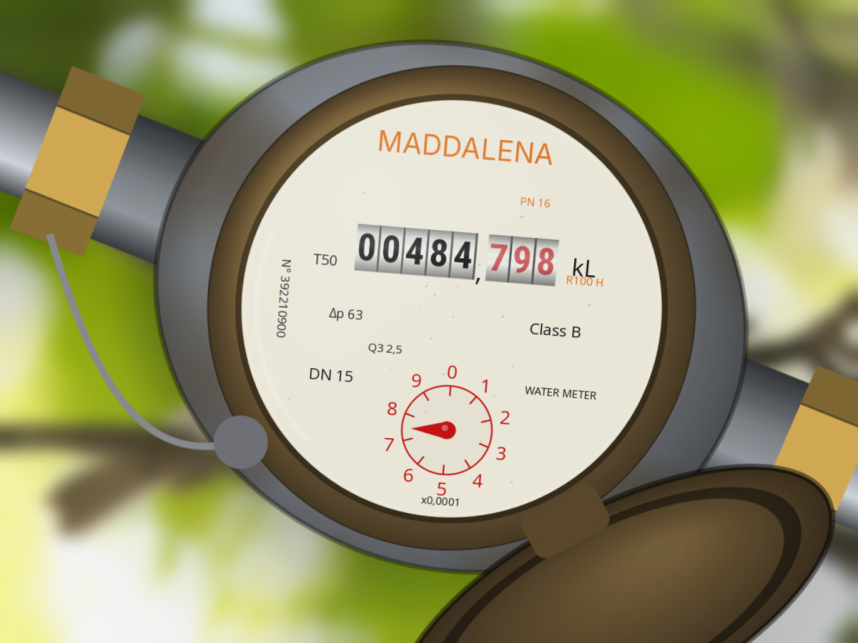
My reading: 484.7987,kL
